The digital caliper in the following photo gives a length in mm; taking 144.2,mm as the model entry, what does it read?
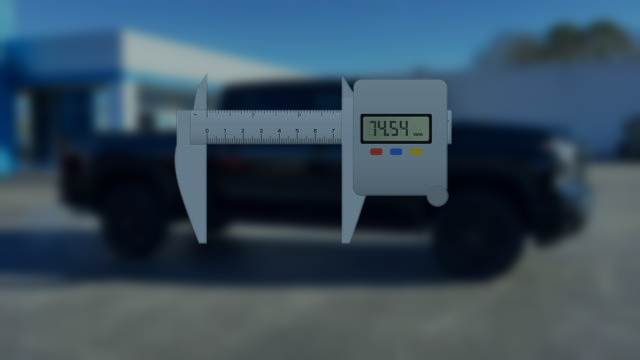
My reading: 74.54,mm
